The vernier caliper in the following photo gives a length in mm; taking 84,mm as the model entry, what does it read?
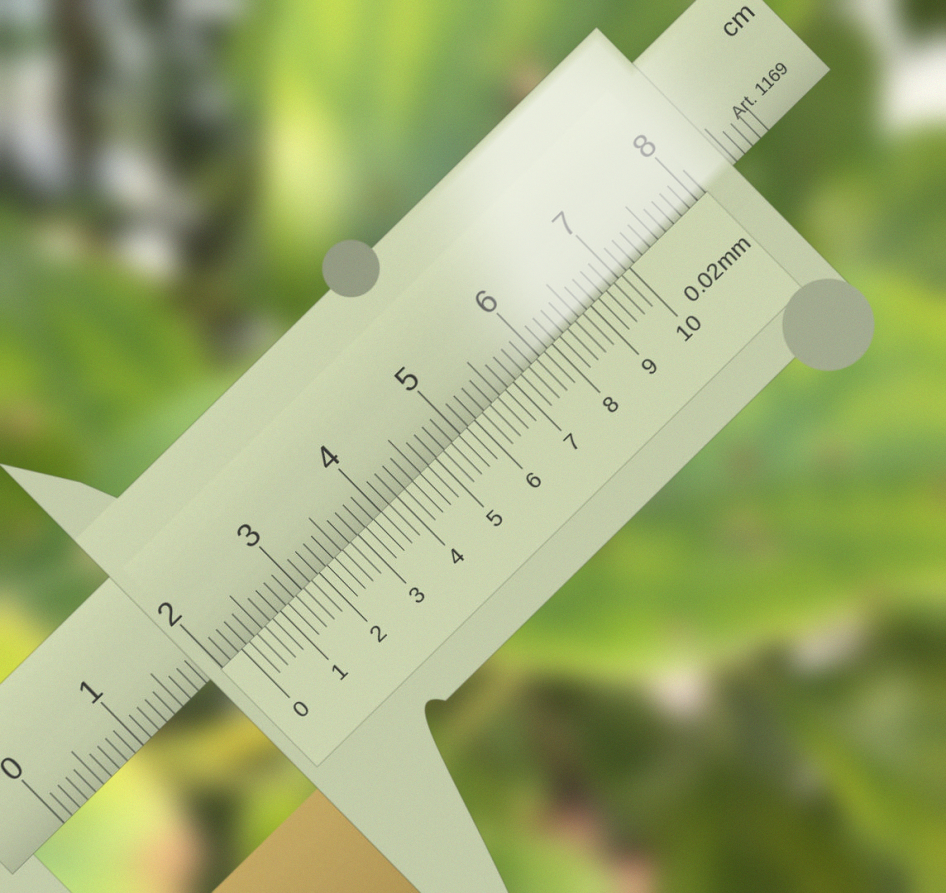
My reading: 22.4,mm
